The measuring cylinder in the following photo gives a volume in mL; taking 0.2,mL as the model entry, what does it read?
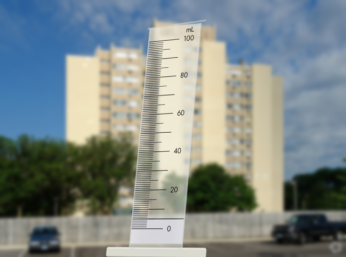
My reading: 5,mL
